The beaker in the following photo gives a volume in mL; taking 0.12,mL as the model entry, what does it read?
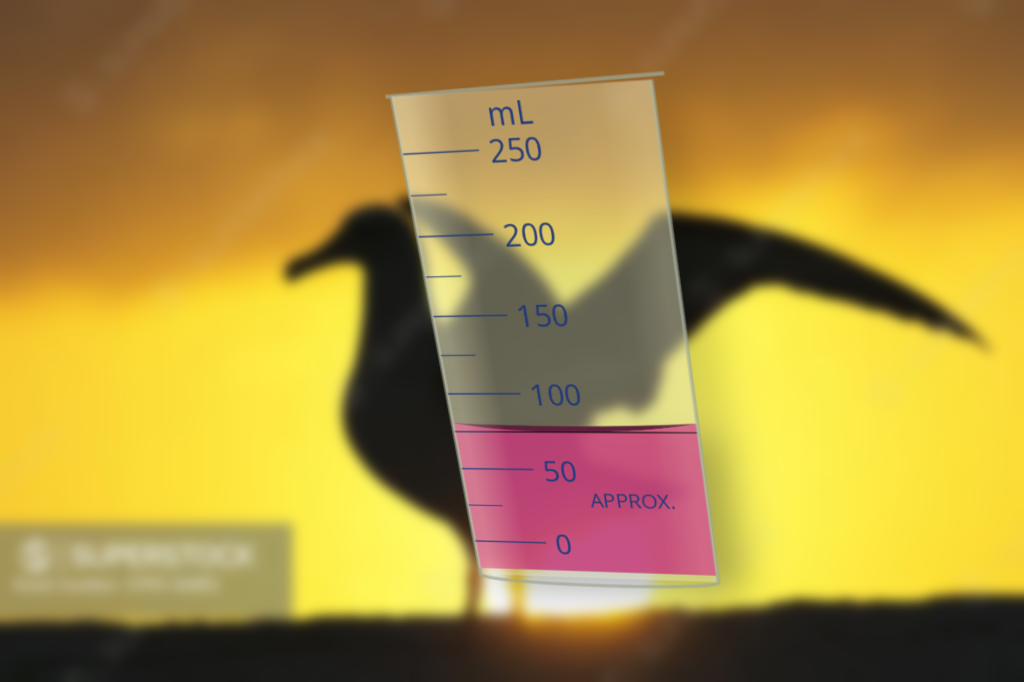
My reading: 75,mL
